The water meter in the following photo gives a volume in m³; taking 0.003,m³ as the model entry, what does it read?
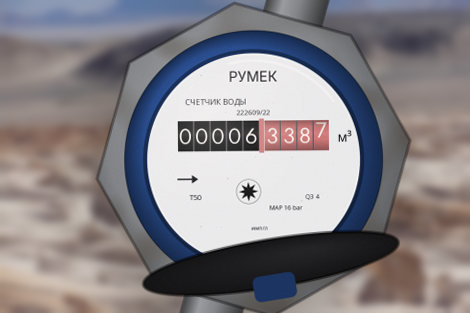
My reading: 6.3387,m³
